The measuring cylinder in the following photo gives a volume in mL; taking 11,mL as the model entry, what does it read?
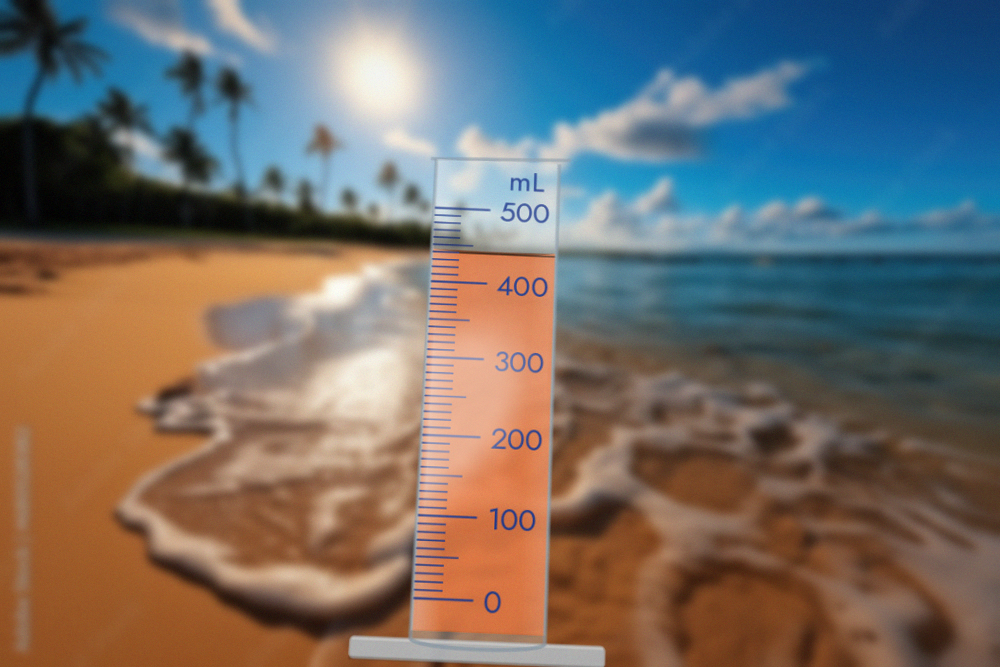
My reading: 440,mL
